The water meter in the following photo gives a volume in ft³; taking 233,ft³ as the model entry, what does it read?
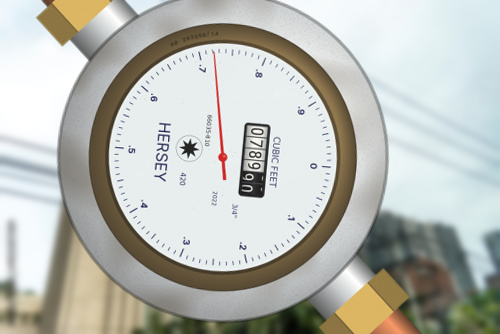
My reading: 78989.72,ft³
